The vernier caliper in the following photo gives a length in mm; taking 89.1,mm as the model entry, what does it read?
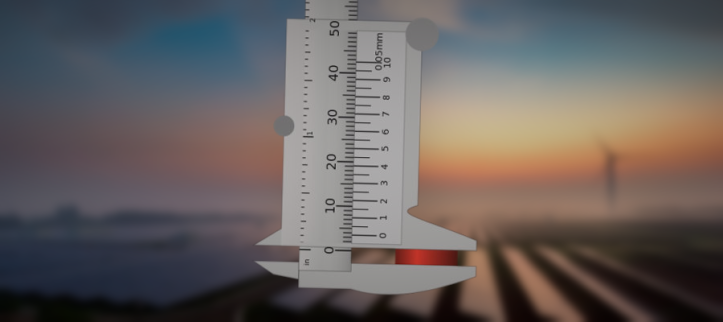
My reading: 3.5,mm
